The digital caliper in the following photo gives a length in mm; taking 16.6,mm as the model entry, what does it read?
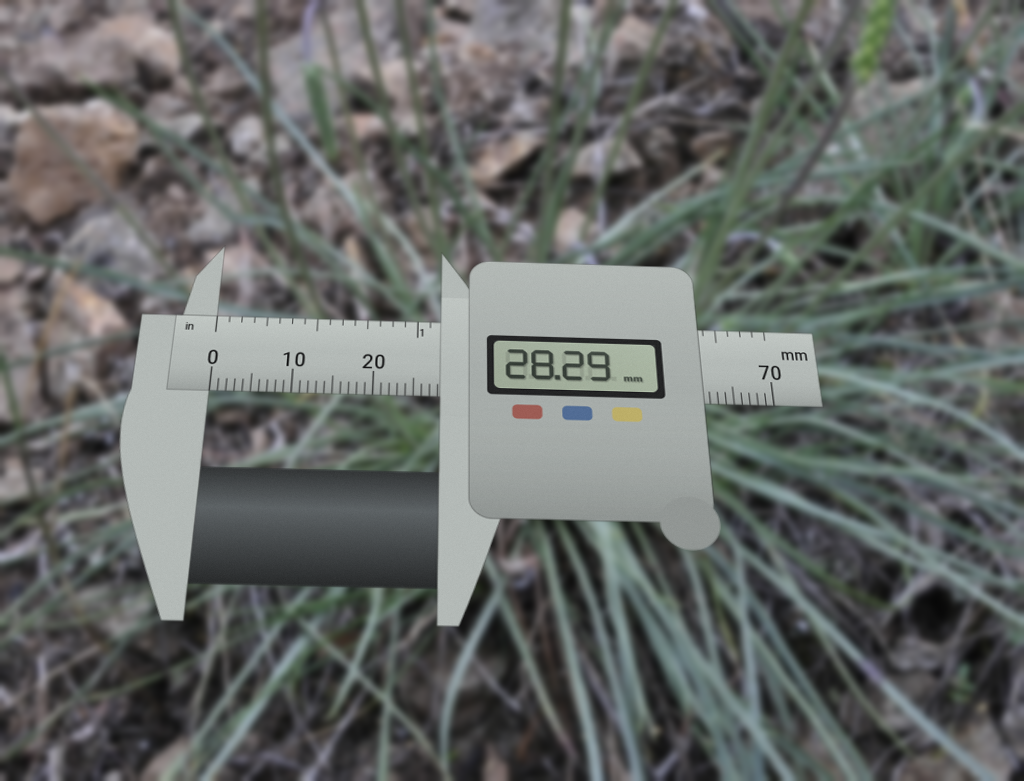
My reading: 28.29,mm
